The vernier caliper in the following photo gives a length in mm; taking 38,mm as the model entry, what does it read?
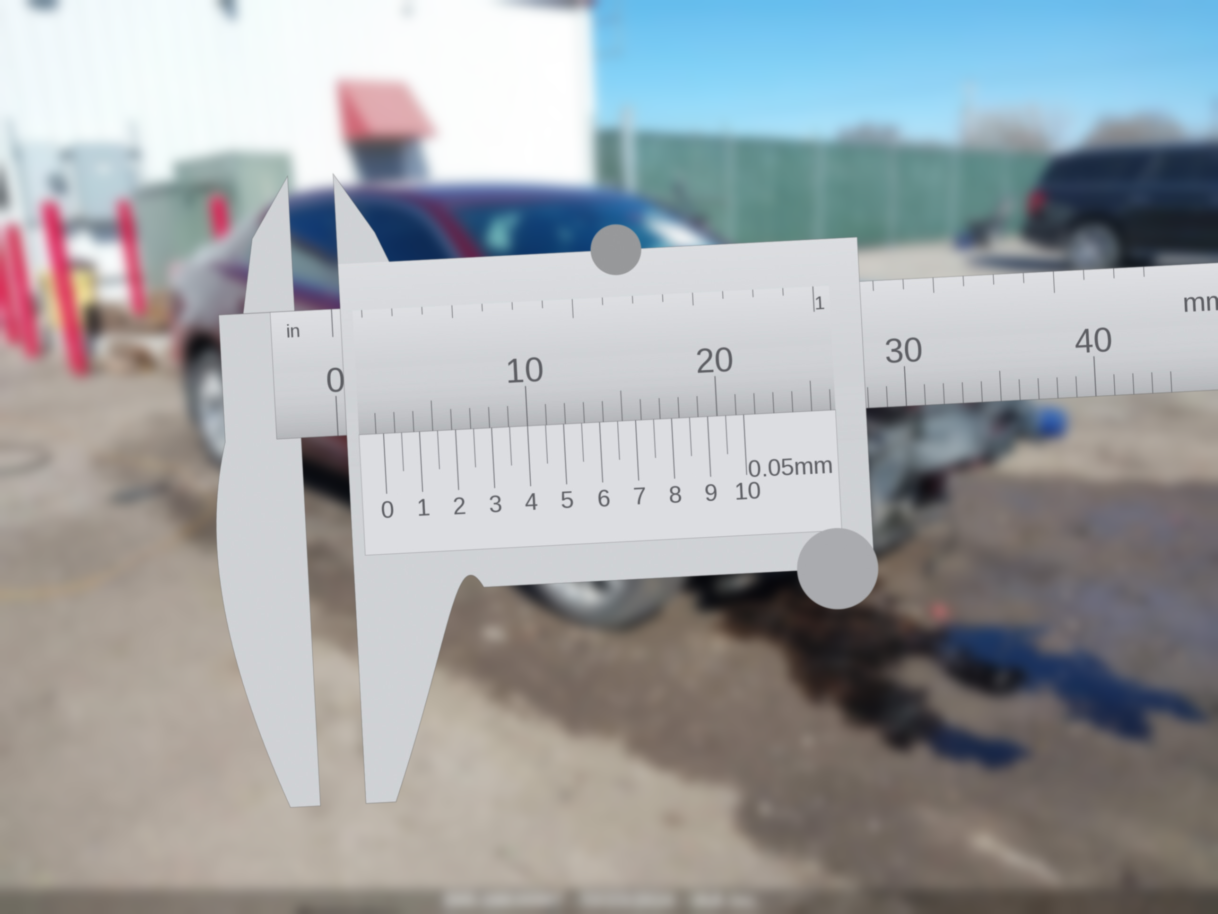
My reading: 2.4,mm
